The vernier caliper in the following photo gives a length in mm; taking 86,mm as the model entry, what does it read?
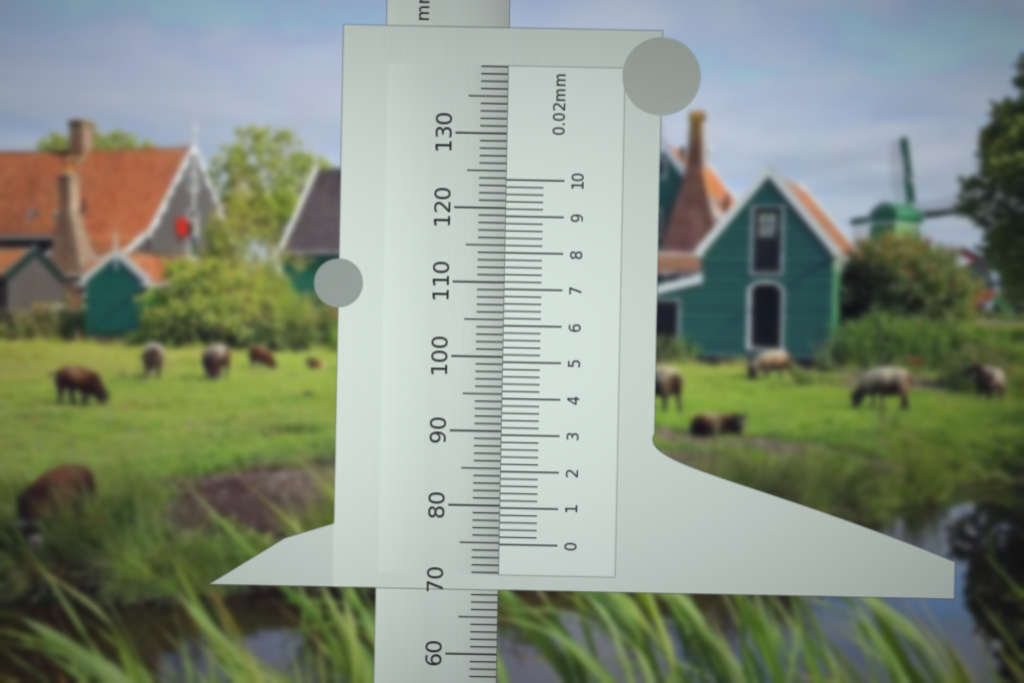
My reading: 74.8,mm
